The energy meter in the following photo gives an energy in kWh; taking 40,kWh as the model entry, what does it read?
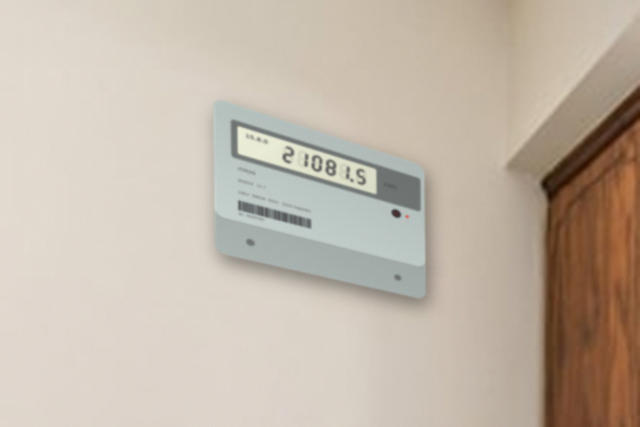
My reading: 21081.5,kWh
